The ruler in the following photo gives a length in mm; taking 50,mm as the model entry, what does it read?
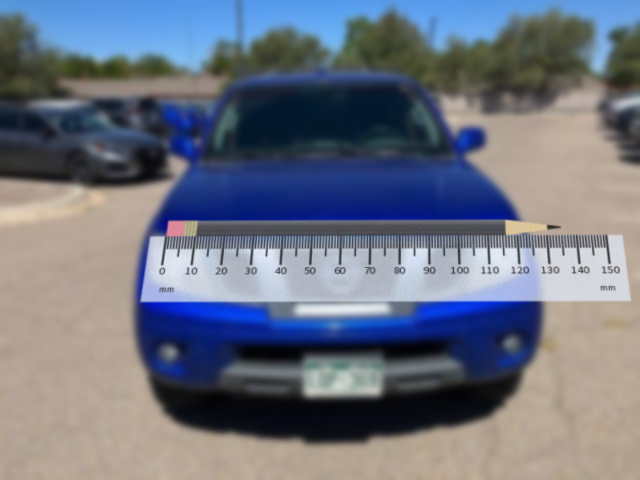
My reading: 135,mm
